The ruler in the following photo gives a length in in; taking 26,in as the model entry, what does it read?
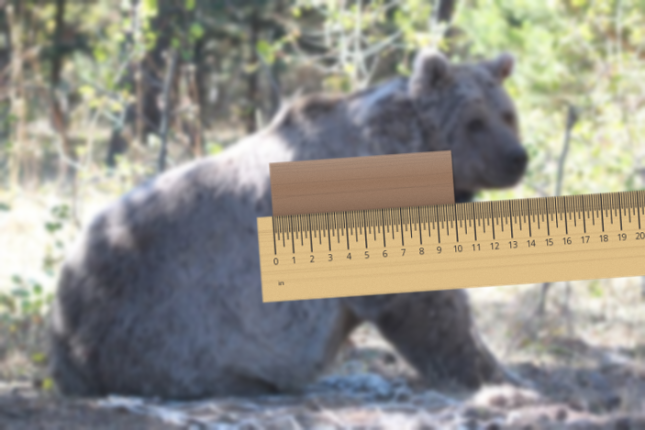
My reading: 10,in
